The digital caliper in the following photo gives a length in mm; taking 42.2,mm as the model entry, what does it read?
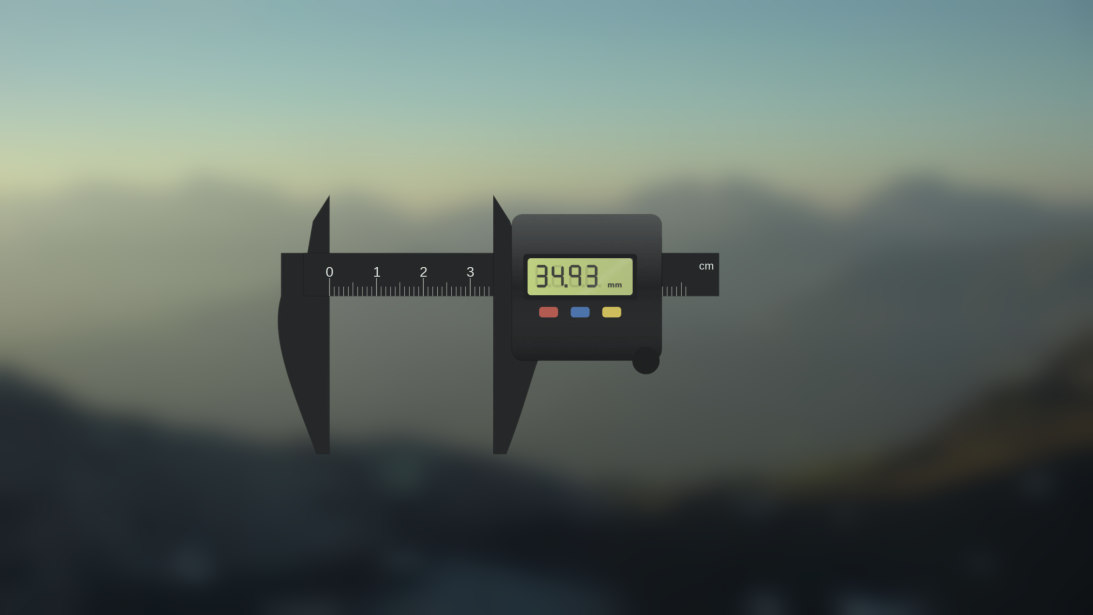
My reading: 34.93,mm
